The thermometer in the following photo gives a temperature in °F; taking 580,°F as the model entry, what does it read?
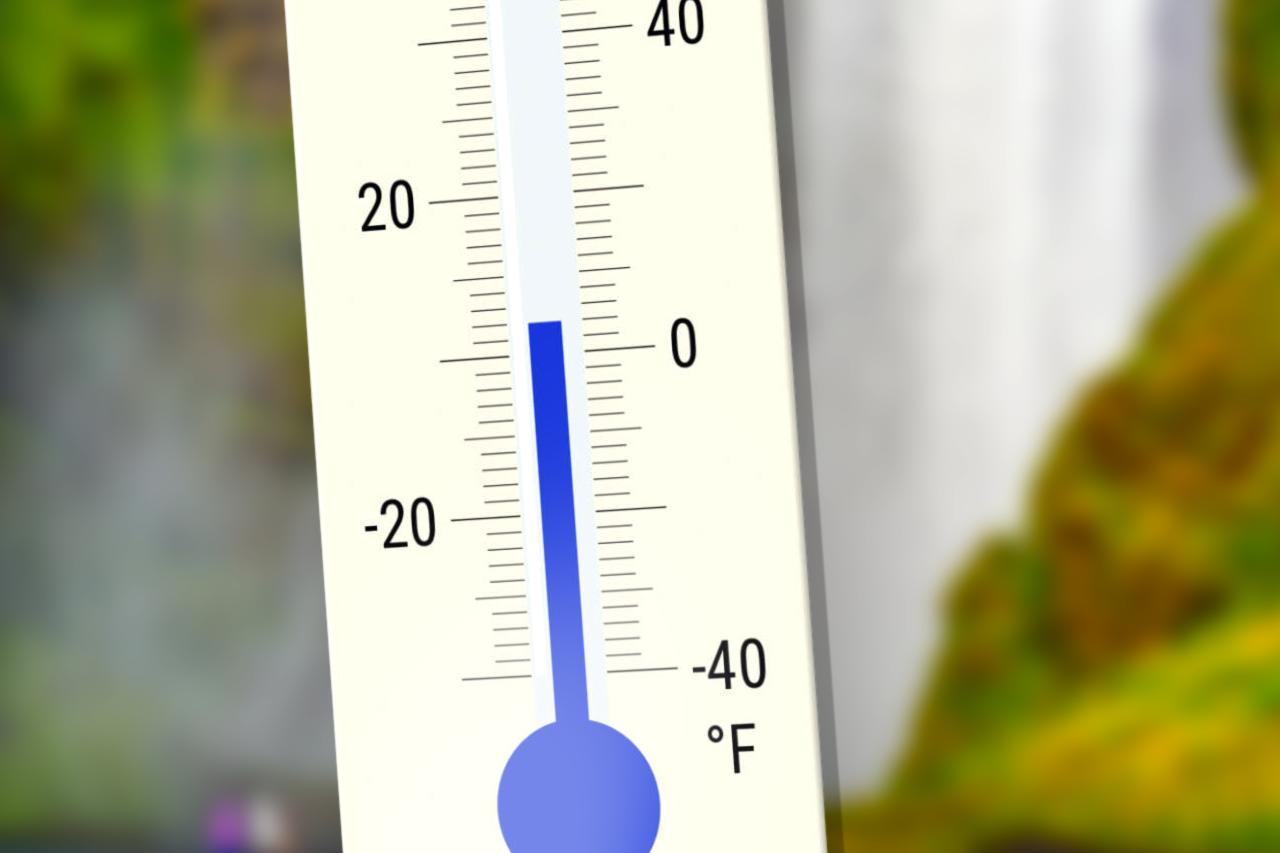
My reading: 4,°F
